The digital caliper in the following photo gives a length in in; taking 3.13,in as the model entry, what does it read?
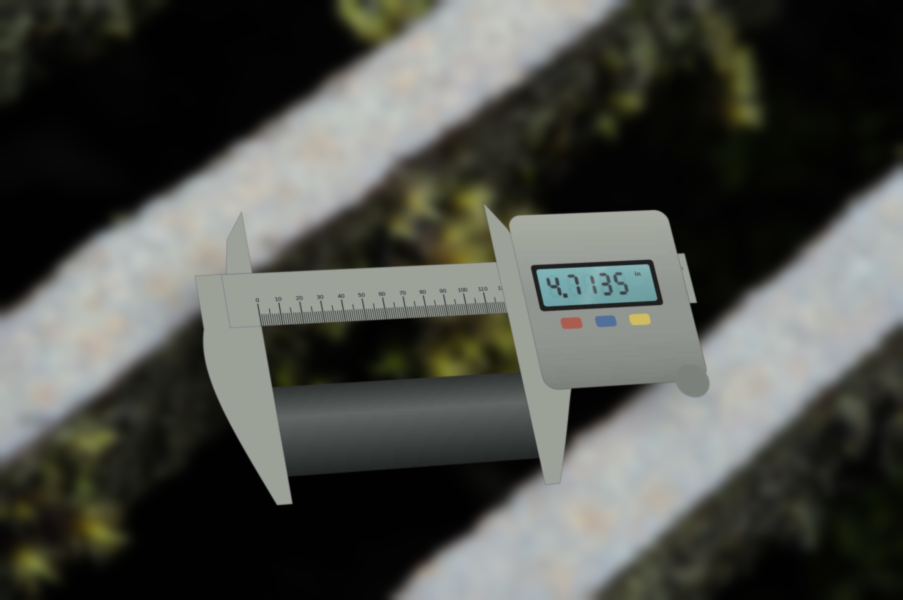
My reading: 4.7135,in
